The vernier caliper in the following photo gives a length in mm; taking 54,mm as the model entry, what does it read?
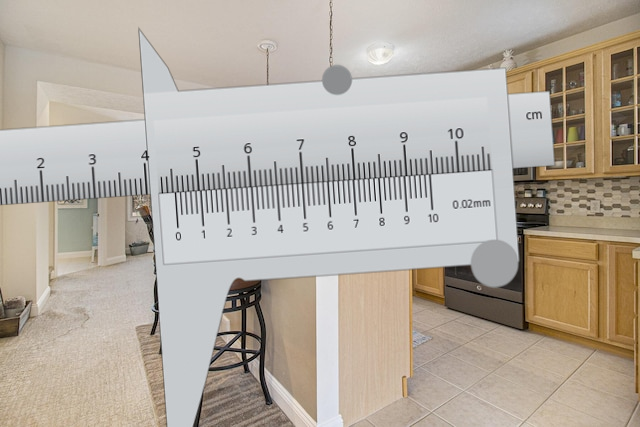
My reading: 45.5,mm
